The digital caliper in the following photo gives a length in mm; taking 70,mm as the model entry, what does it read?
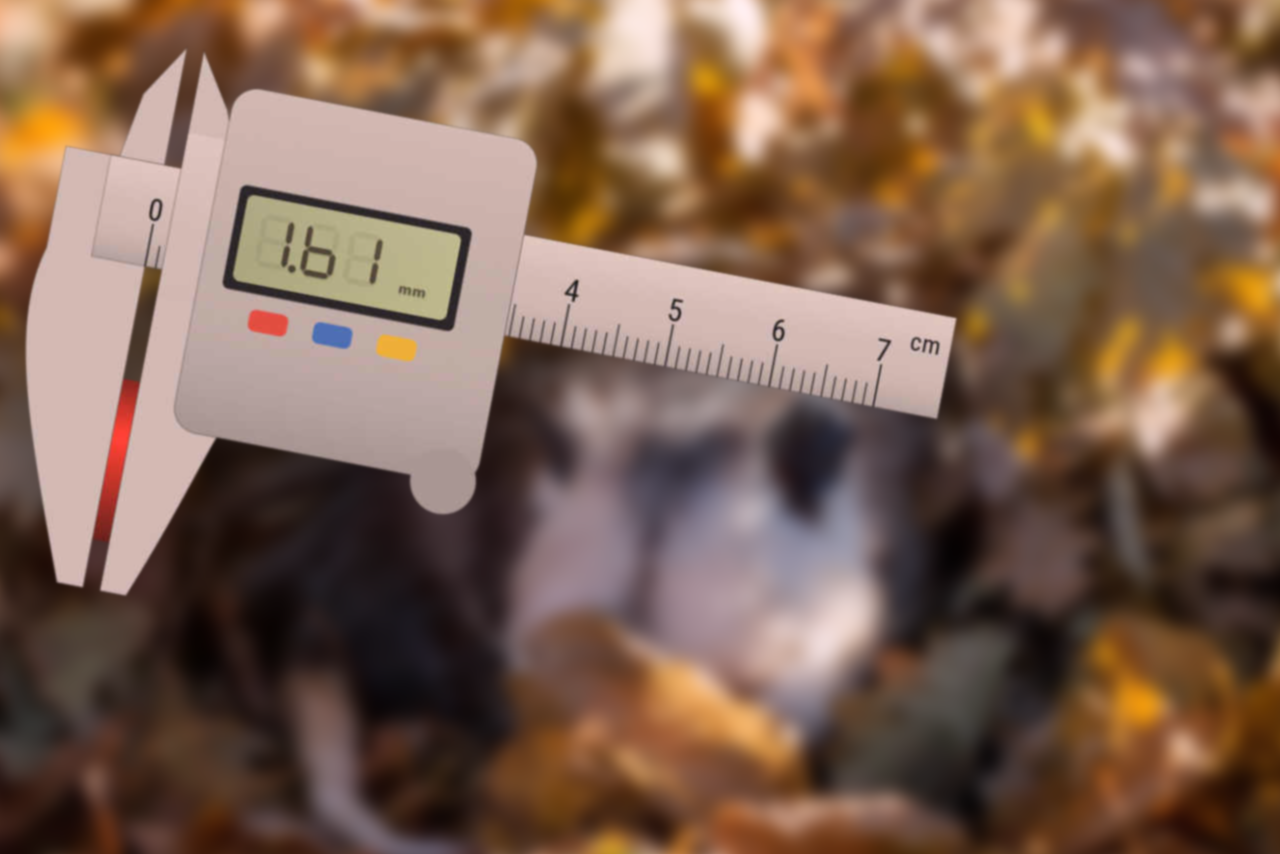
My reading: 1.61,mm
